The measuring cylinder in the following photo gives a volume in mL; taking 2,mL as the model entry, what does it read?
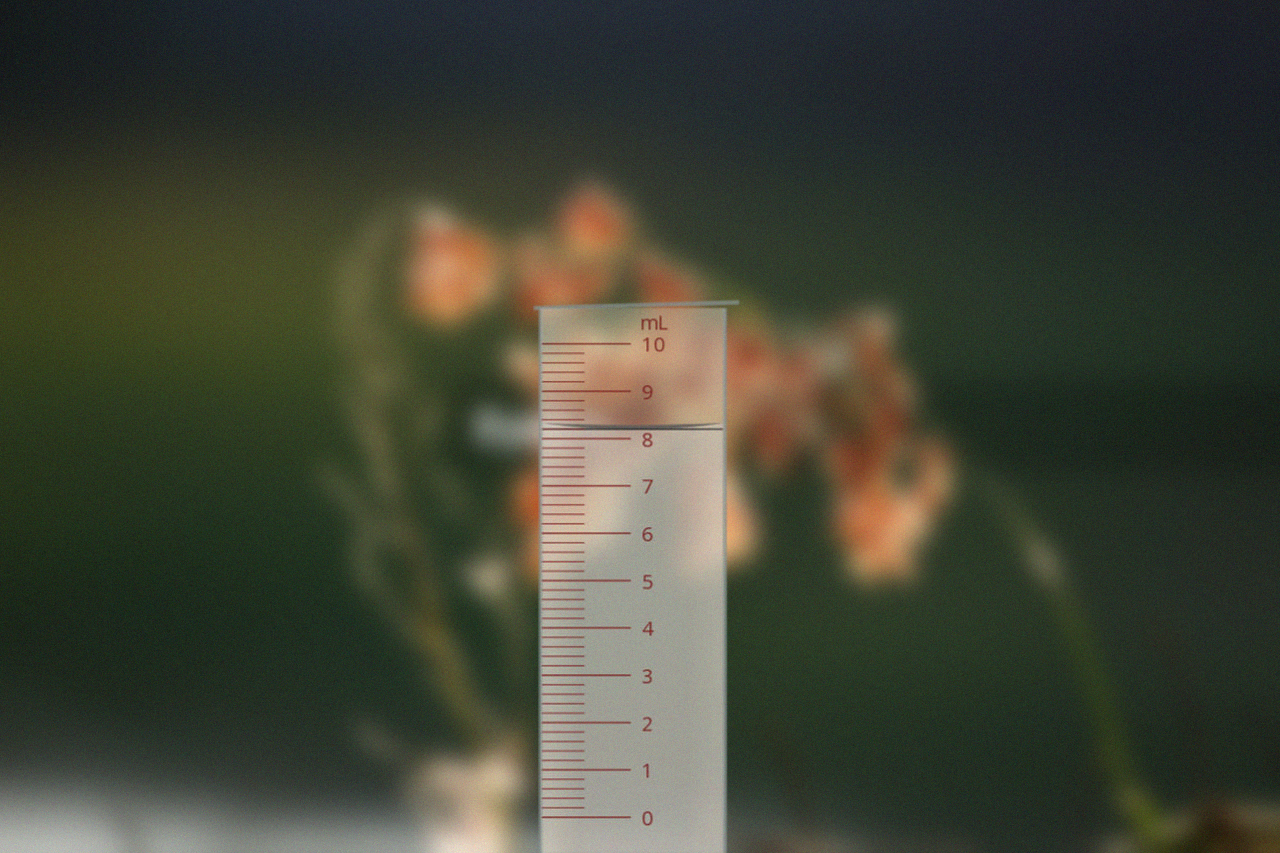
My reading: 8.2,mL
